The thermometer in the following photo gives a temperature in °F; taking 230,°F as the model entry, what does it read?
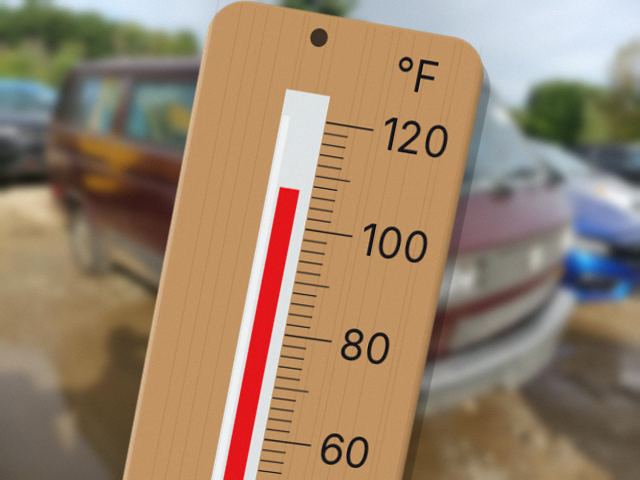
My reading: 107,°F
